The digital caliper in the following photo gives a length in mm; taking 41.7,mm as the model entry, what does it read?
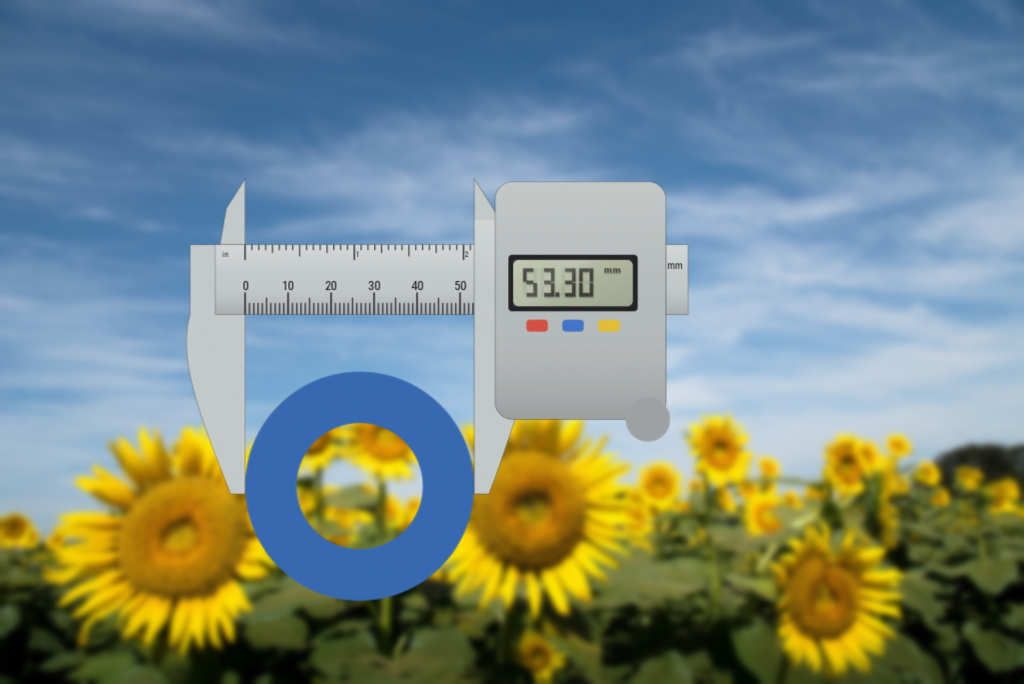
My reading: 53.30,mm
